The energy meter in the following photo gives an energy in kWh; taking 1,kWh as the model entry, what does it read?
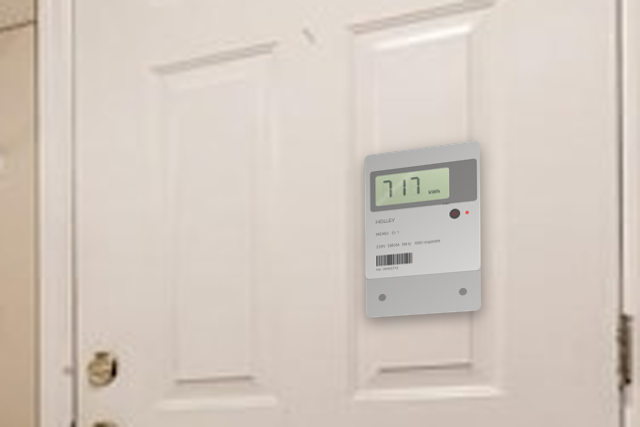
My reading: 717,kWh
